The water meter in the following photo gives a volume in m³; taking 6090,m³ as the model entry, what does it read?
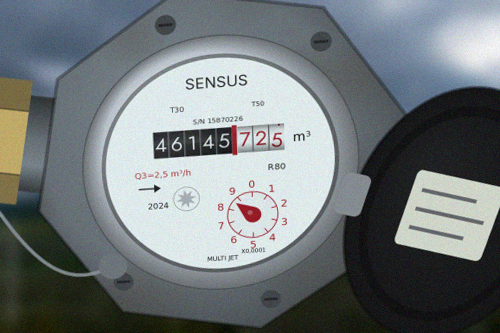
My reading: 46145.7248,m³
